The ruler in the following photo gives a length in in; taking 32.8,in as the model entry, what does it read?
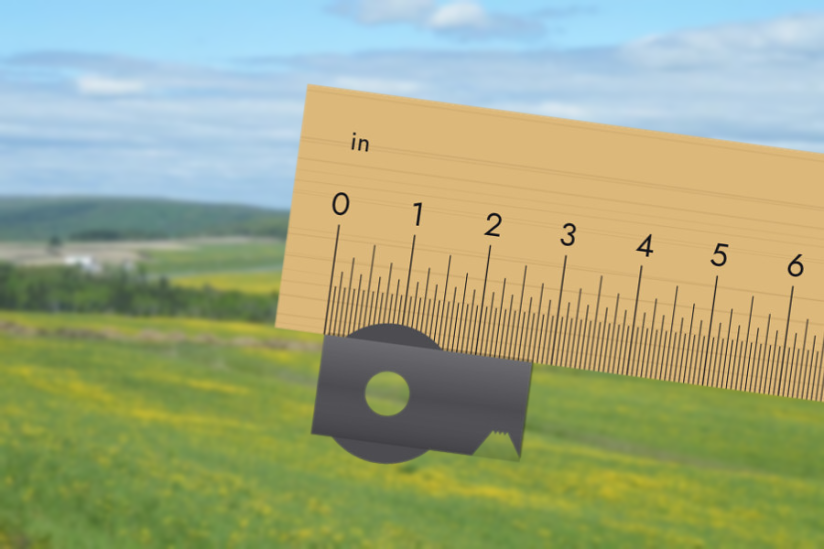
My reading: 2.75,in
